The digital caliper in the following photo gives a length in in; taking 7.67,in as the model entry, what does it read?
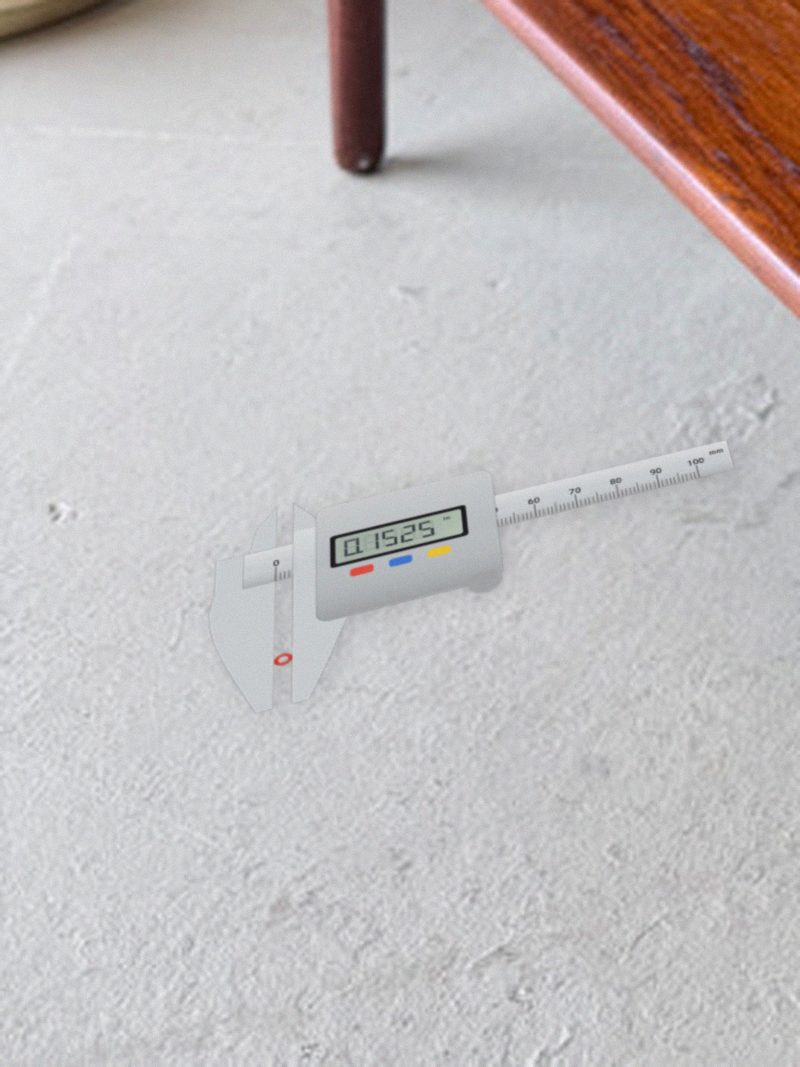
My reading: 0.1525,in
